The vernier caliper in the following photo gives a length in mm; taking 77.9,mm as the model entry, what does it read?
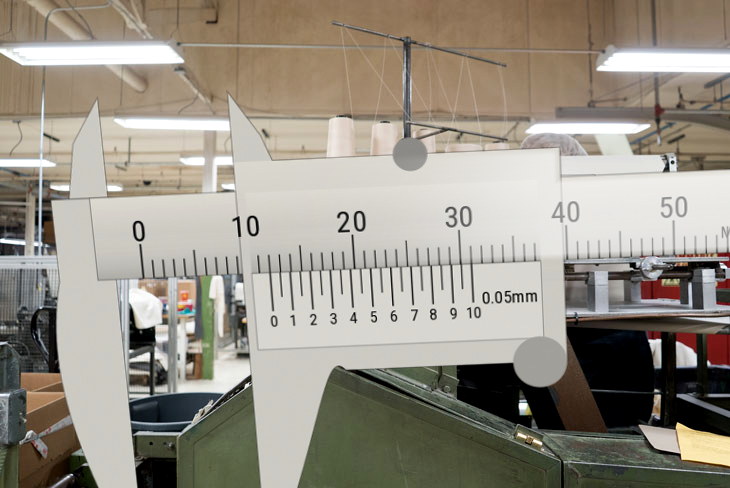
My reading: 12.0,mm
